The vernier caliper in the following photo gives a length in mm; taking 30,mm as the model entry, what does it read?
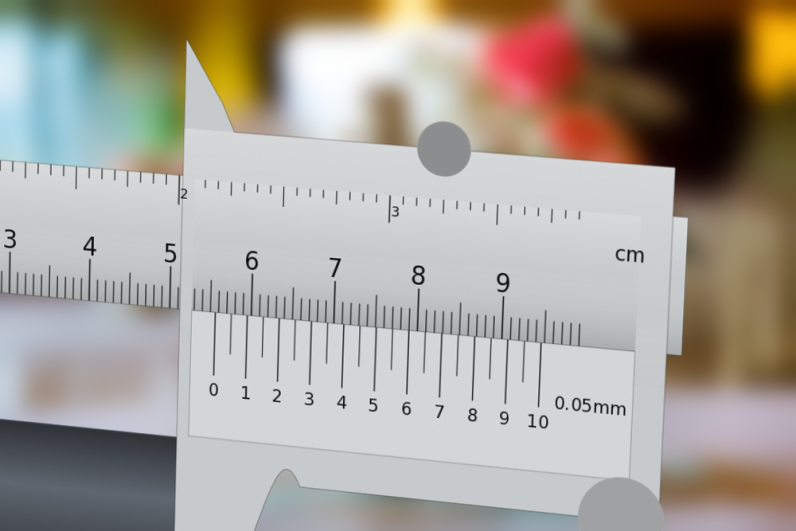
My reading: 55.6,mm
